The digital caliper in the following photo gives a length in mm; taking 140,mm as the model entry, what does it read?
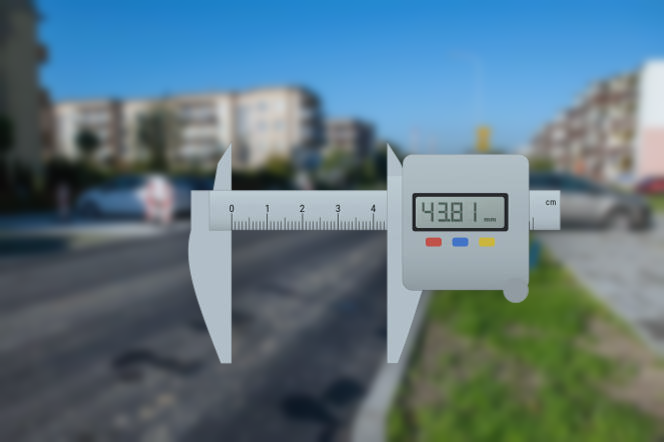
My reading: 43.81,mm
